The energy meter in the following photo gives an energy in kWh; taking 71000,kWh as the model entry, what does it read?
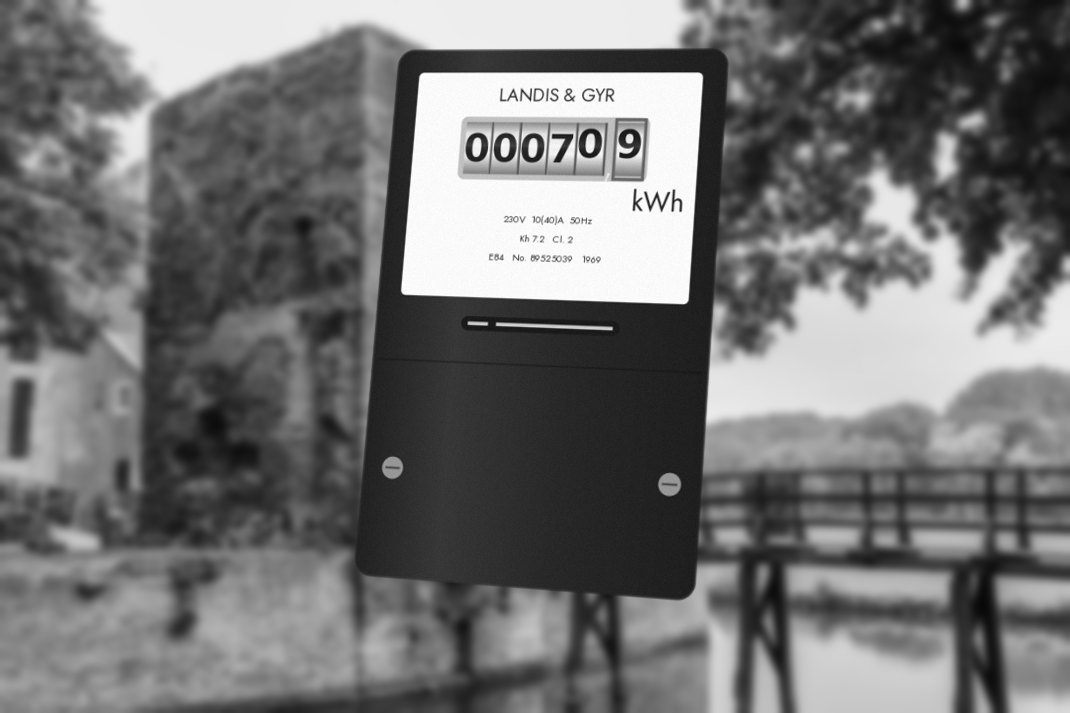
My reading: 70.9,kWh
